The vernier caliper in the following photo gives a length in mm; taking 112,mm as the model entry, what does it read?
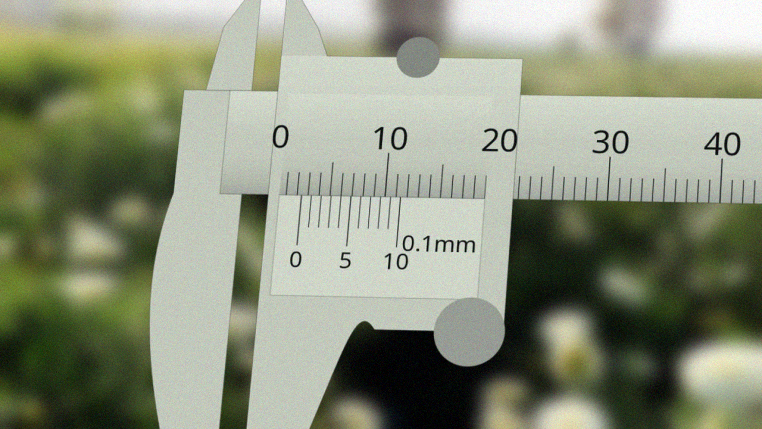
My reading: 2.4,mm
